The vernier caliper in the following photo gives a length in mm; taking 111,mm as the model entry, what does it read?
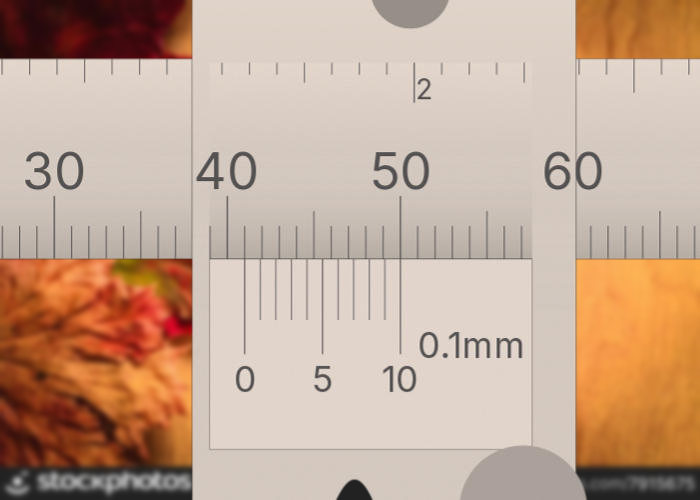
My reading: 41.0,mm
